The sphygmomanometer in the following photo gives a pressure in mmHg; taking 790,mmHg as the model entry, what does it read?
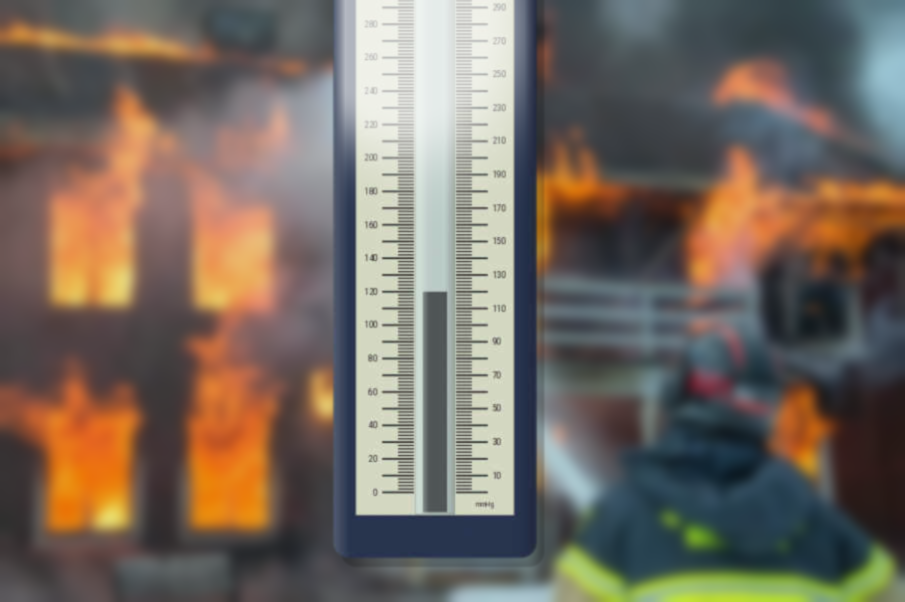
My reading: 120,mmHg
